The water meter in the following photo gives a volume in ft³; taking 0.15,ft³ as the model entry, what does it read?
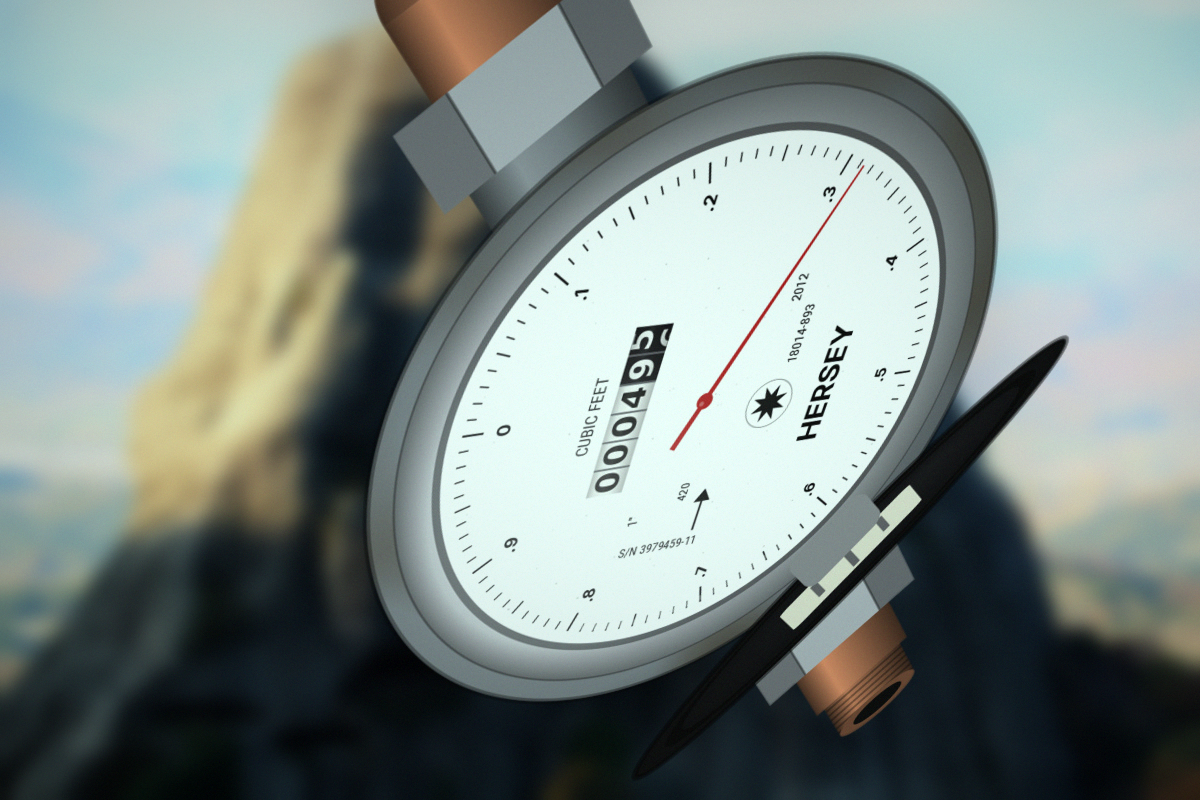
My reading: 495.31,ft³
